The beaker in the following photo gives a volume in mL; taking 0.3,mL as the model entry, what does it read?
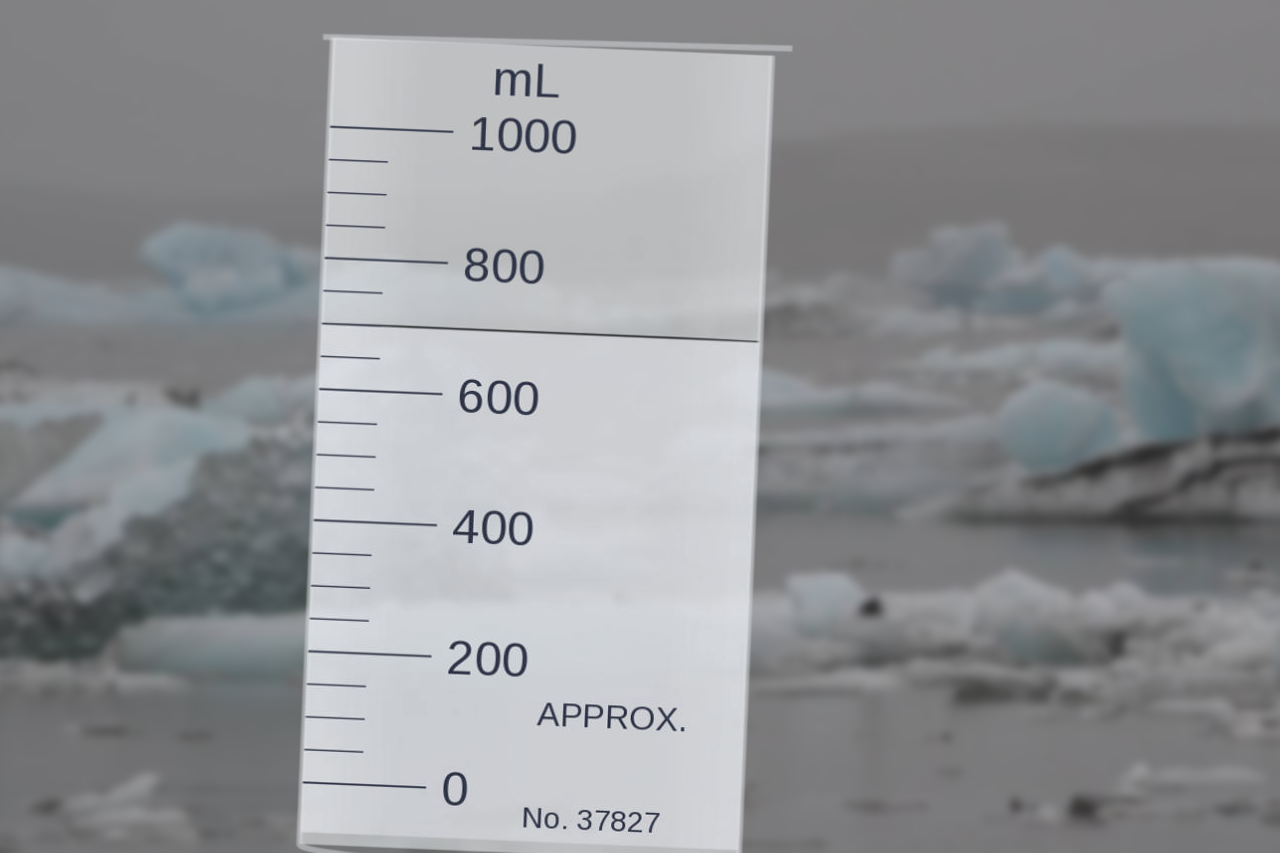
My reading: 700,mL
